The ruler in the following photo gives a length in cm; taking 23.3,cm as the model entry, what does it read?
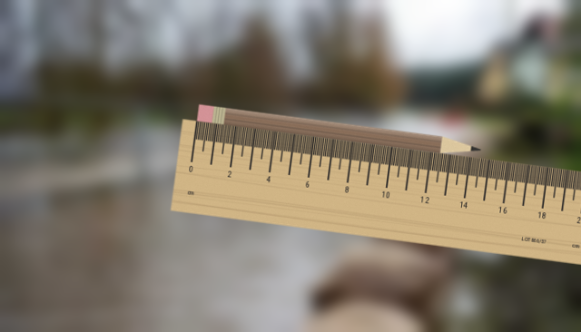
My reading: 14.5,cm
